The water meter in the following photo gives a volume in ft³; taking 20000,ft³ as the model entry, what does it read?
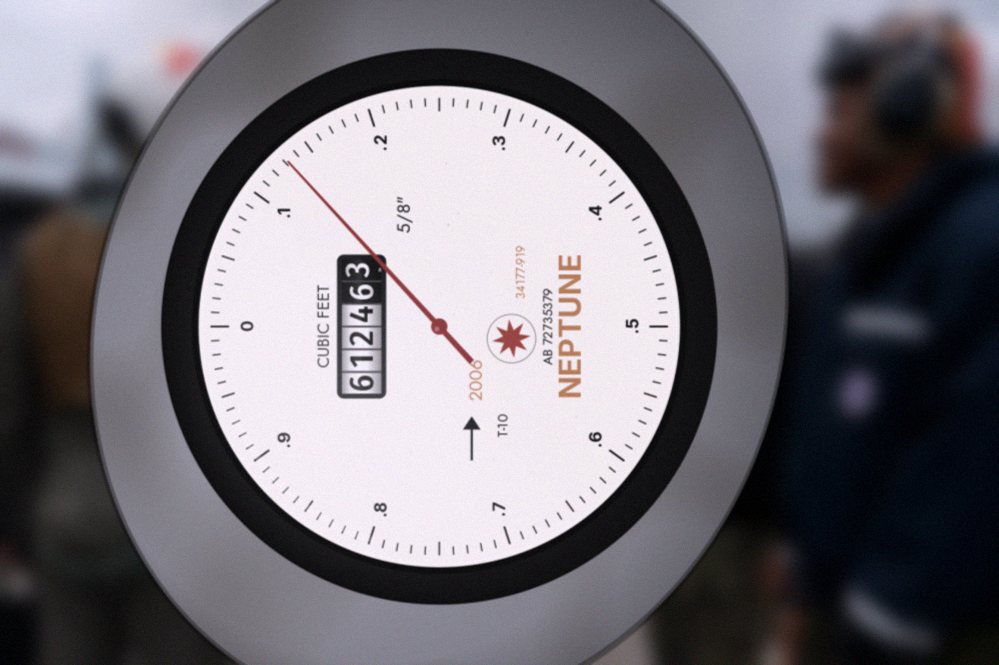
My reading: 612463.13,ft³
